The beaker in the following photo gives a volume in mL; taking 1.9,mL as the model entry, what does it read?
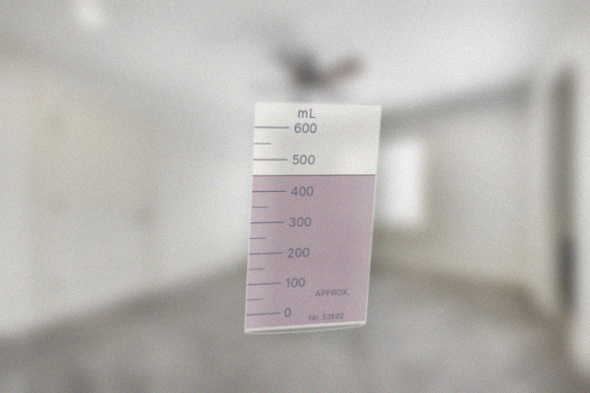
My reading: 450,mL
